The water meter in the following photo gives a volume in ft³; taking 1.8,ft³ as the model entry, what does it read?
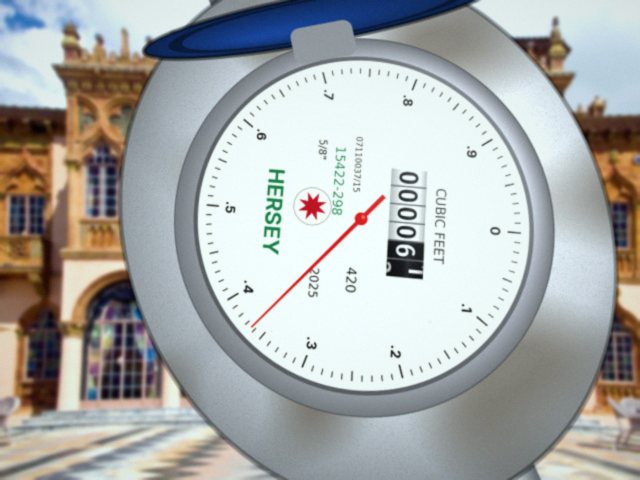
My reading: 61.36,ft³
